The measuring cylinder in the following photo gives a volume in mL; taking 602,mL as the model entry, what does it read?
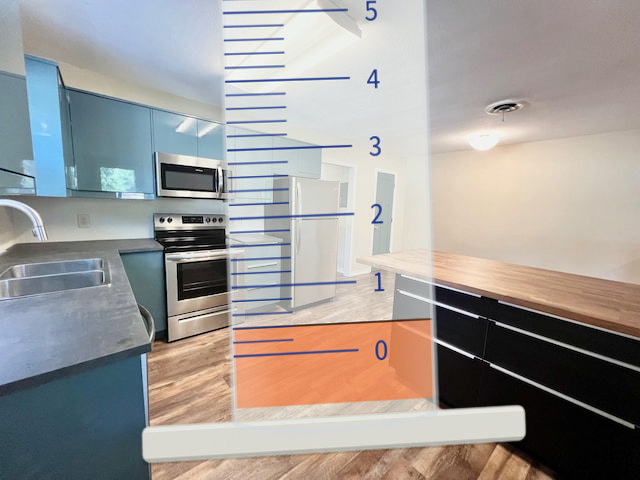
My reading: 0.4,mL
